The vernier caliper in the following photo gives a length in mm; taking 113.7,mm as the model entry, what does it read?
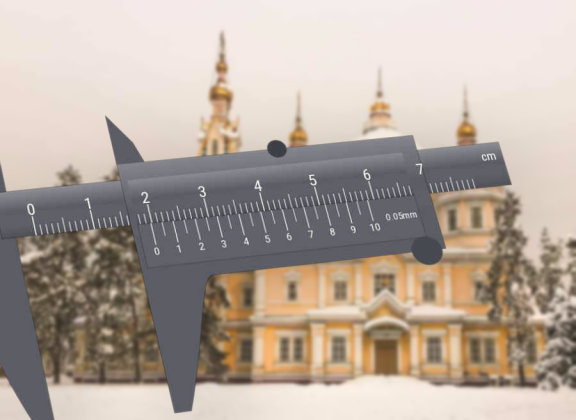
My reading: 19.8,mm
